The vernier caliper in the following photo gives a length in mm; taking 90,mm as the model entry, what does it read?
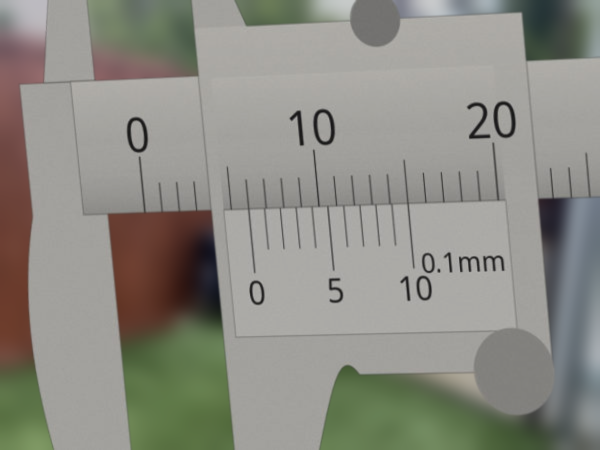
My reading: 6.0,mm
